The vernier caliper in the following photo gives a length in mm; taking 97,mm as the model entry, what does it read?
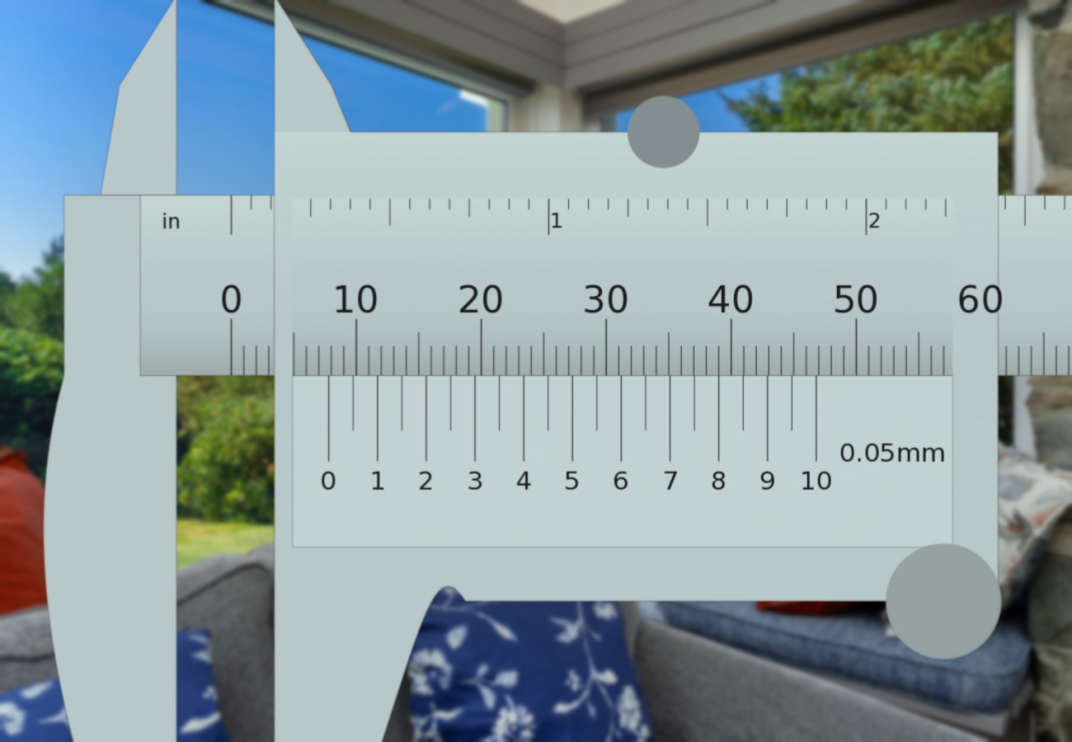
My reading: 7.8,mm
